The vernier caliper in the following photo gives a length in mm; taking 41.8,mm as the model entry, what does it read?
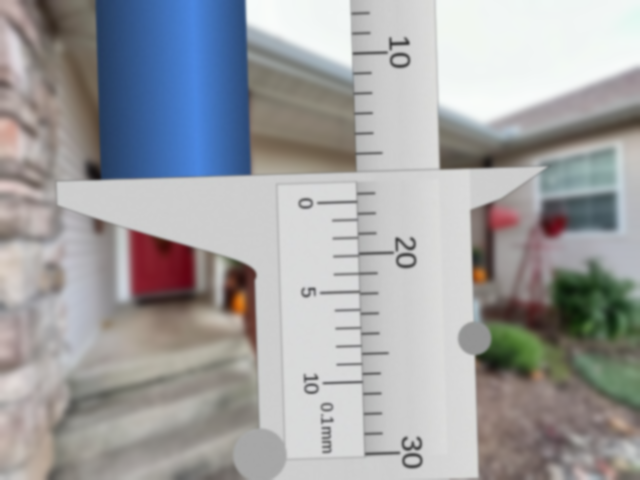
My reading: 17.4,mm
